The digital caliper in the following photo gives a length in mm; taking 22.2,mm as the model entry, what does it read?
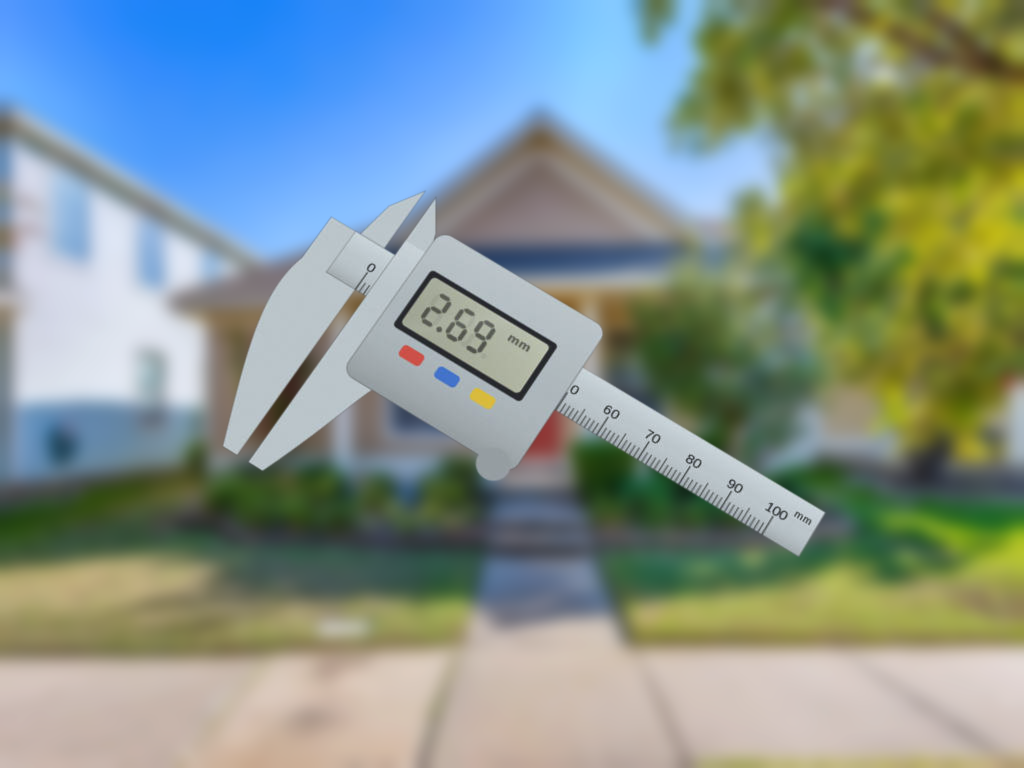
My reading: 2.69,mm
